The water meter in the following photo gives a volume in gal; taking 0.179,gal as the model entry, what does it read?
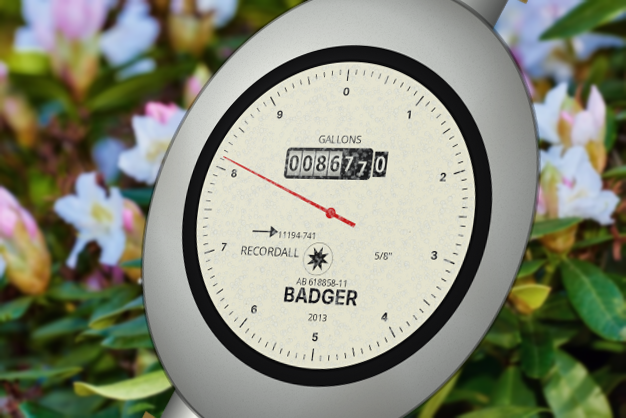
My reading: 86768.1,gal
